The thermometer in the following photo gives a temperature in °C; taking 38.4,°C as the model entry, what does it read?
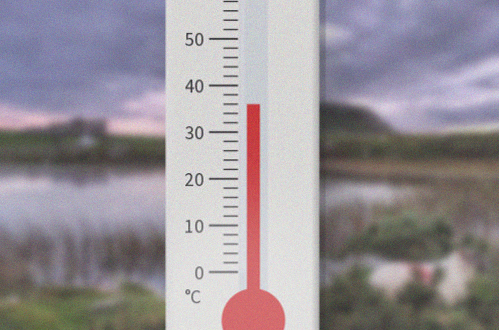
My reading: 36,°C
